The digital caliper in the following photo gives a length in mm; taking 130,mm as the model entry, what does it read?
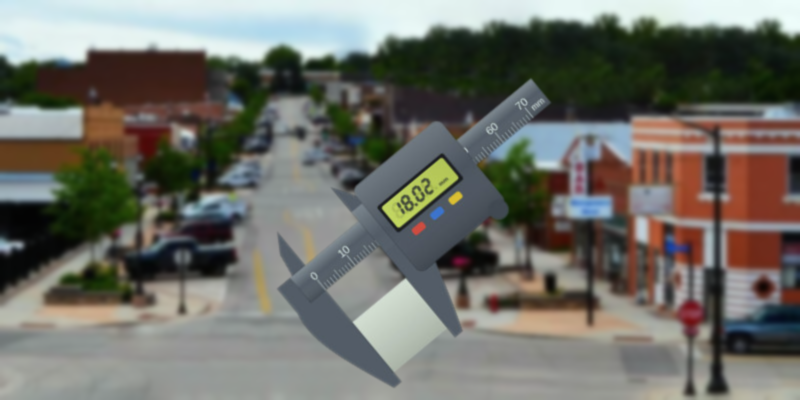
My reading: 18.02,mm
